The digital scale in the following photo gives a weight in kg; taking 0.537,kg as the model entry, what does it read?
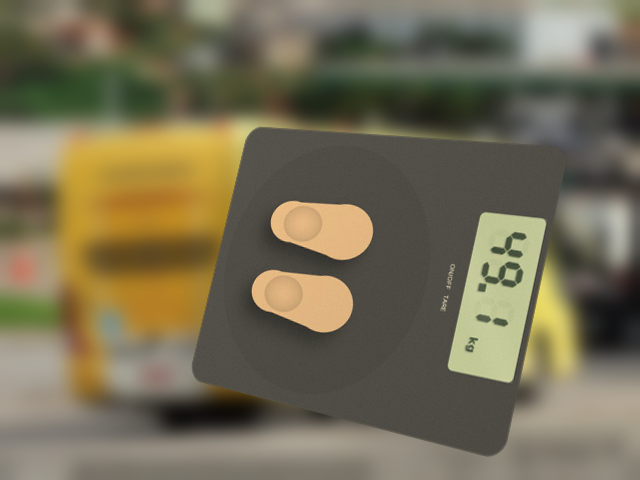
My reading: 49.1,kg
